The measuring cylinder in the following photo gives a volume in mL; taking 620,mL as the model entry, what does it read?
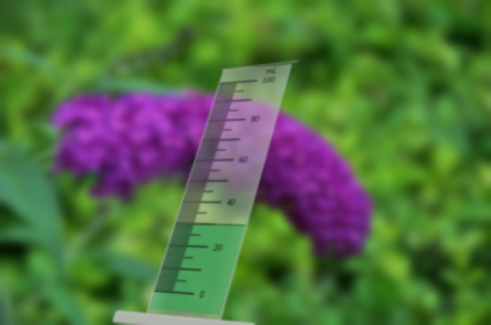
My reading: 30,mL
